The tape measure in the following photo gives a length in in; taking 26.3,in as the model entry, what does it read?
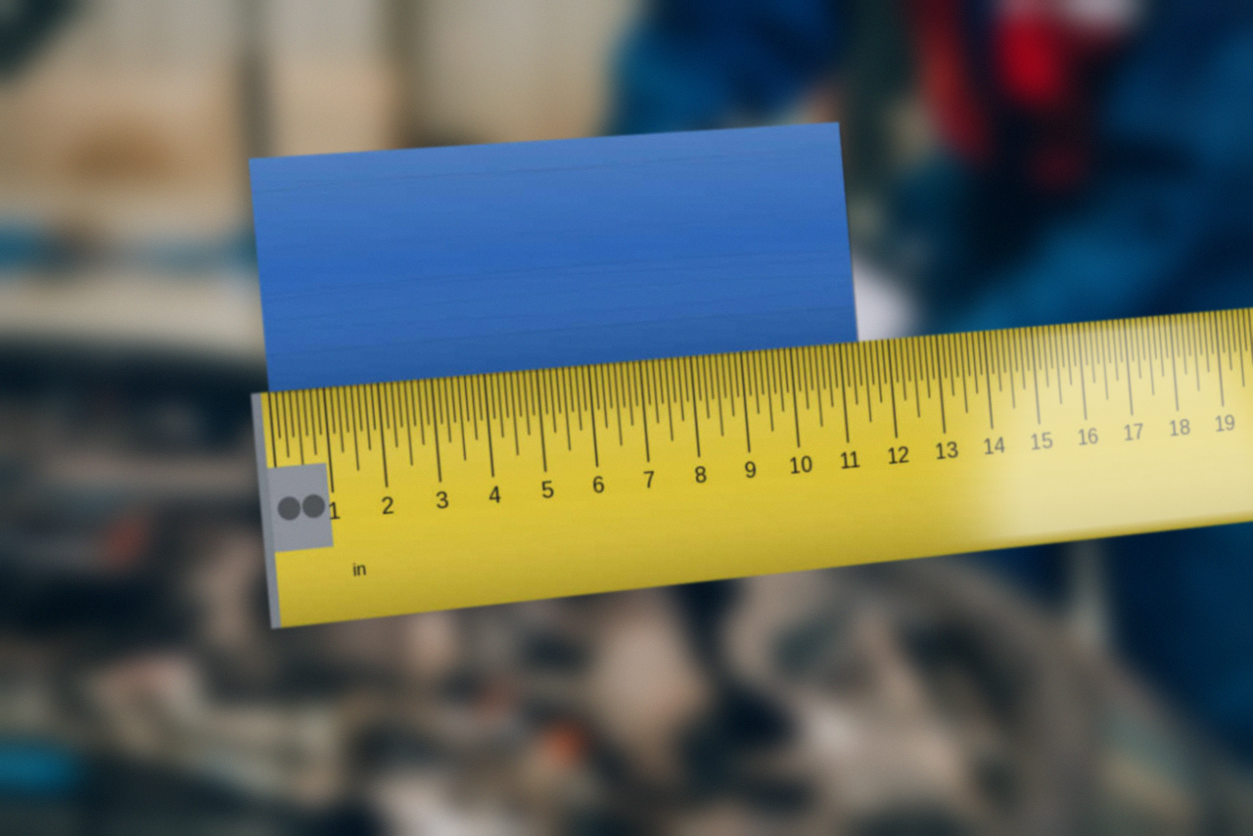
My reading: 11.375,in
